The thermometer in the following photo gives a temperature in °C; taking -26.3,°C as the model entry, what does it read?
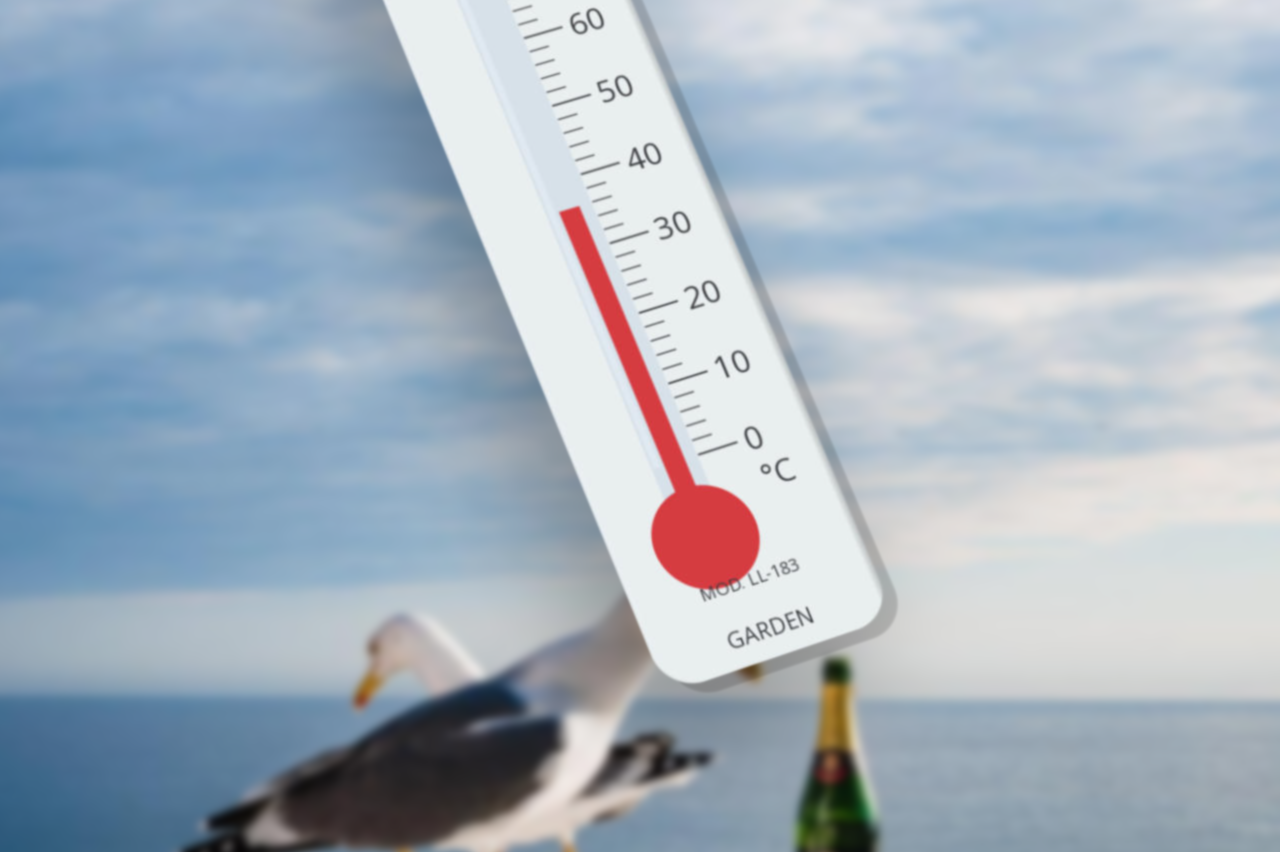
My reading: 36,°C
